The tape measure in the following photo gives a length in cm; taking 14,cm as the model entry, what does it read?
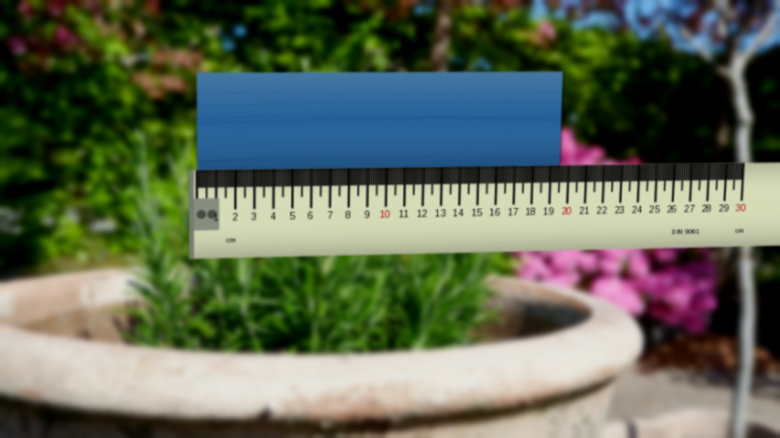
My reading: 19.5,cm
